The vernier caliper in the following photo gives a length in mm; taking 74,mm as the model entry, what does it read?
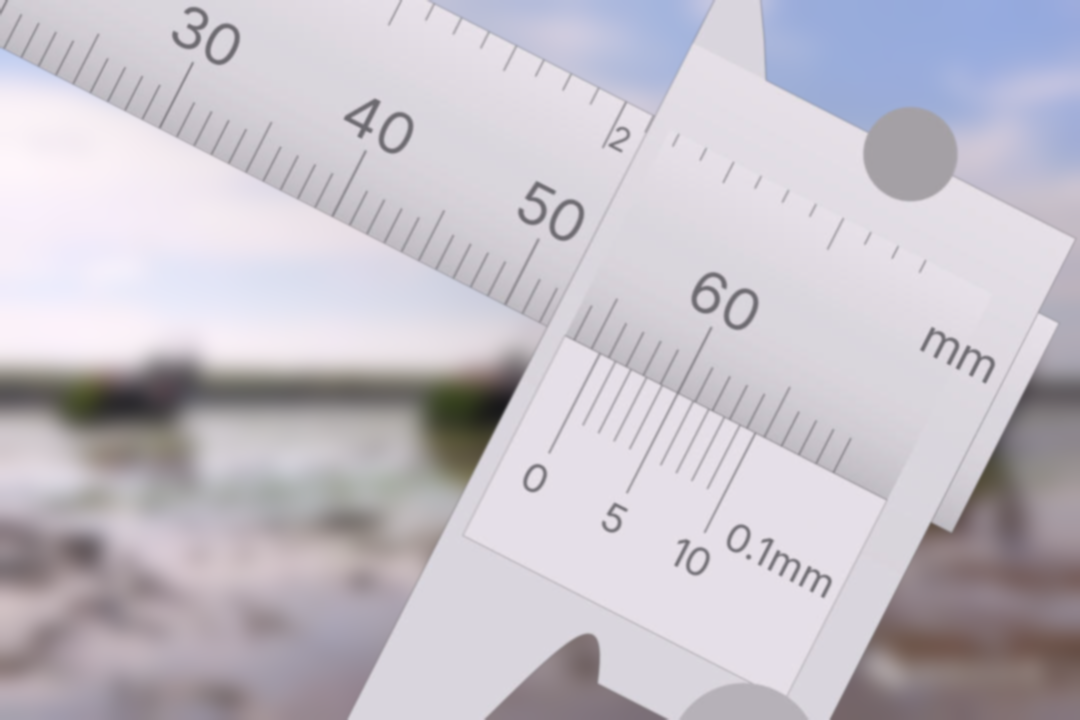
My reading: 55.5,mm
